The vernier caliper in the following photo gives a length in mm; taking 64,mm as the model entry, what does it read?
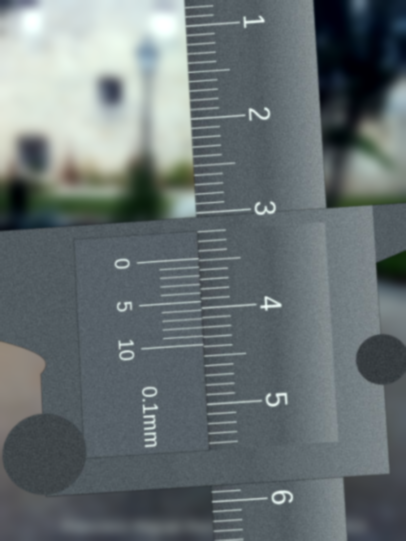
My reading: 34.8,mm
